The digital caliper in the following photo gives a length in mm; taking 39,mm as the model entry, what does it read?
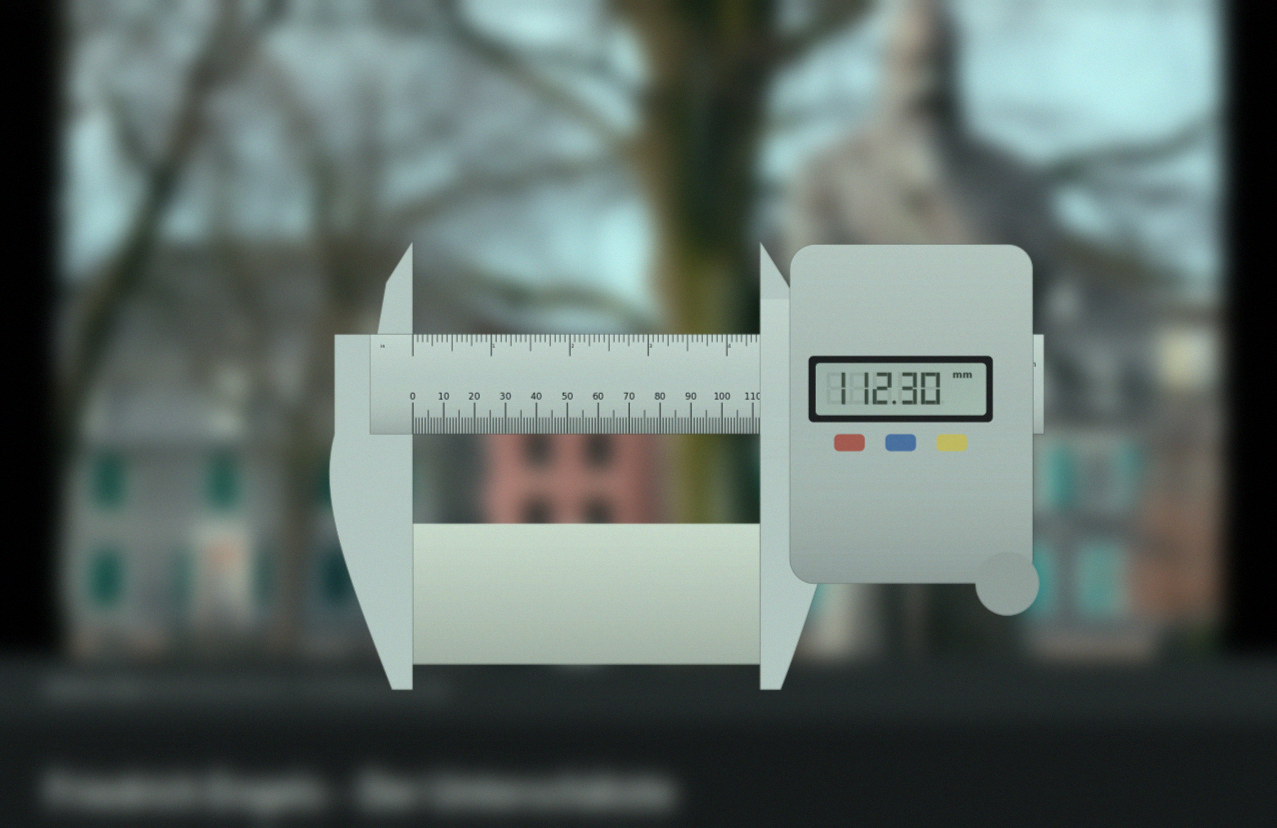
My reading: 112.30,mm
